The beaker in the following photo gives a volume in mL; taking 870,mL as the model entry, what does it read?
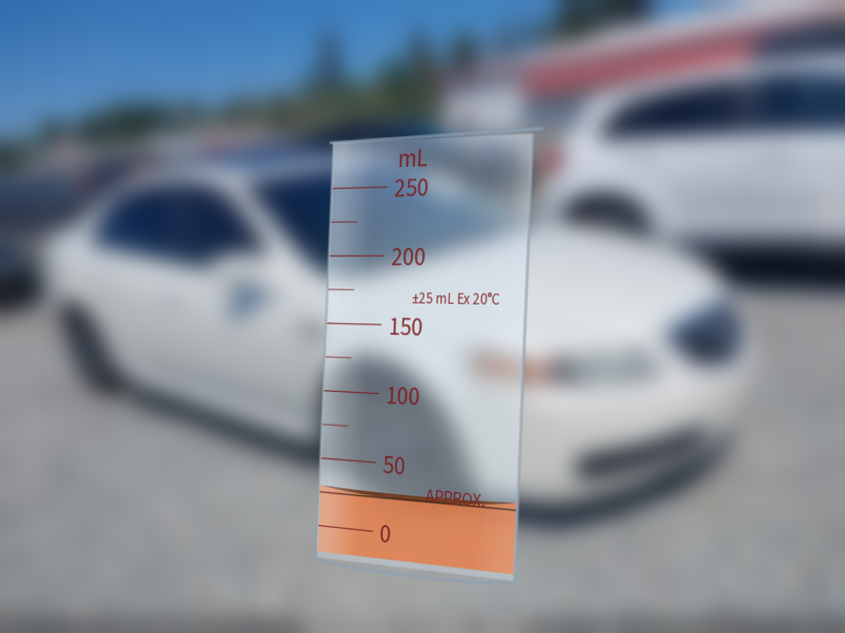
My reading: 25,mL
